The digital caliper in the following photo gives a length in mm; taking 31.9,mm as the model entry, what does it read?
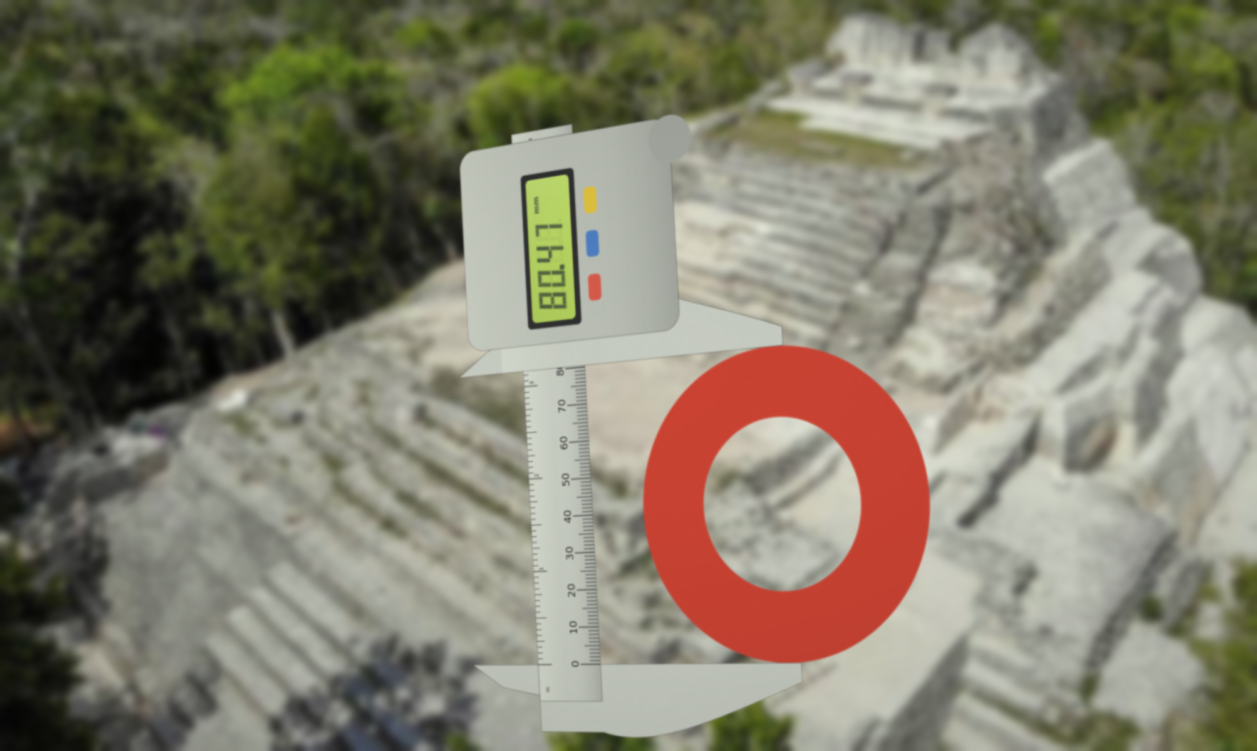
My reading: 80.47,mm
